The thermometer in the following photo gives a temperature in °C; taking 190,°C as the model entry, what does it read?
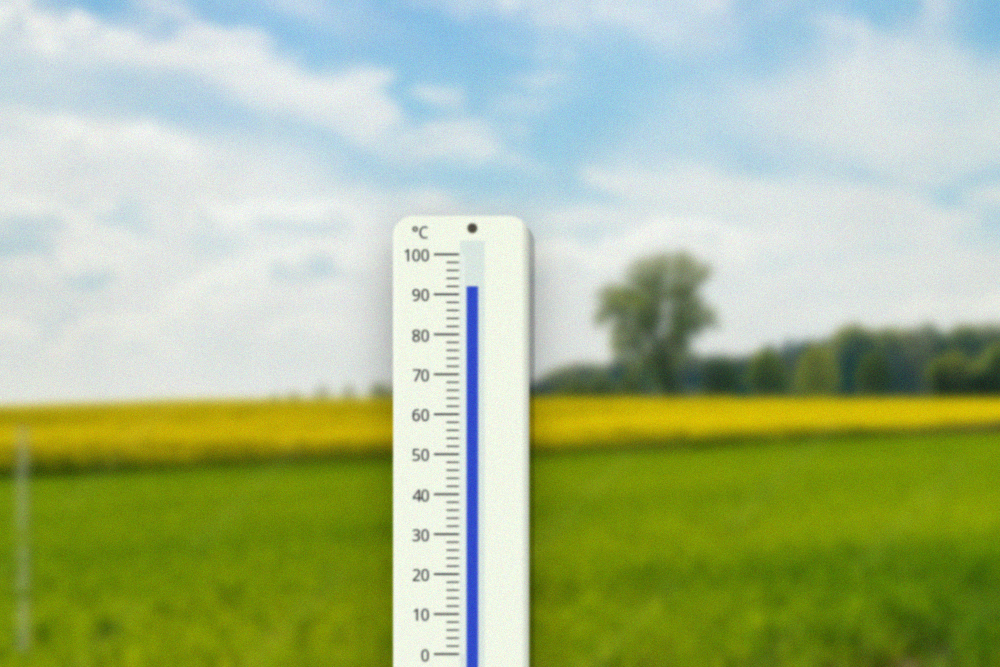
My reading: 92,°C
